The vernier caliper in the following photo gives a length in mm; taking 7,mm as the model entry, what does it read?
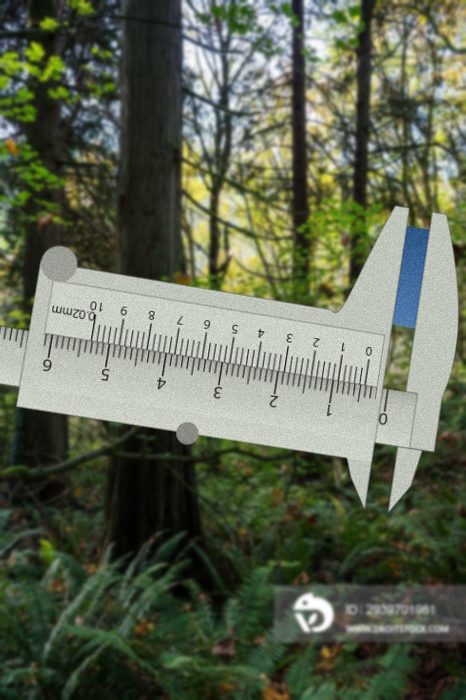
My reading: 4.2,mm
